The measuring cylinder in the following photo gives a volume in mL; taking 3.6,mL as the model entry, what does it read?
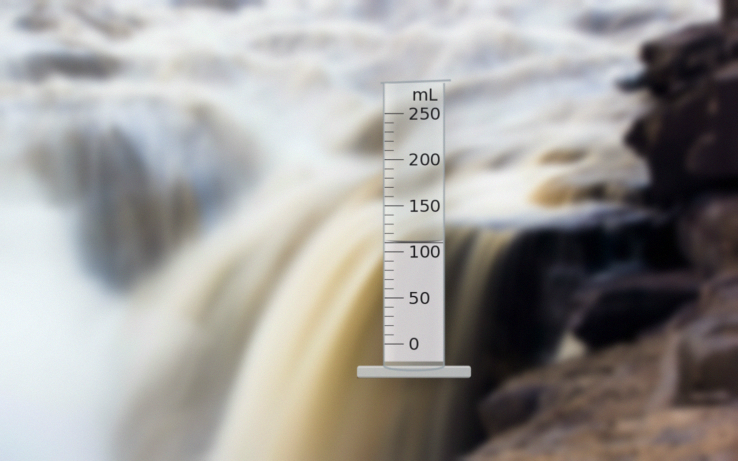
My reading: 110,mL
